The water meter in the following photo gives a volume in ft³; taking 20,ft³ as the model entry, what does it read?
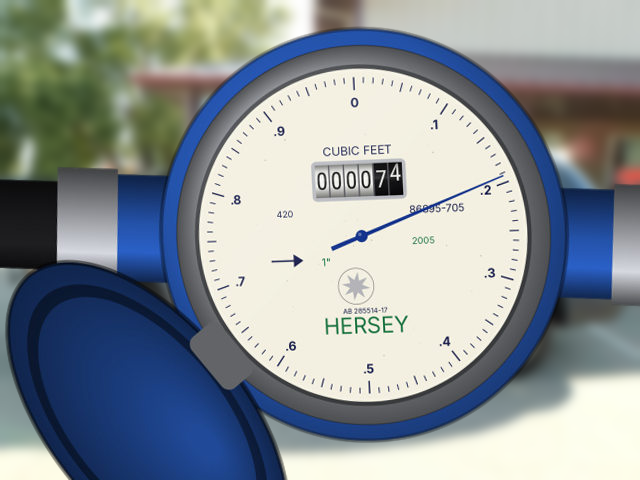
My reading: 74.19,ft³
